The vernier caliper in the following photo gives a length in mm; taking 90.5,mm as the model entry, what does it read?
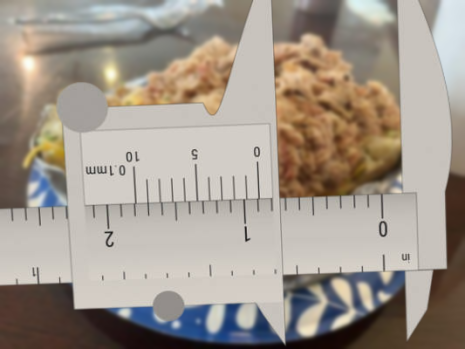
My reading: 8.9,mm
